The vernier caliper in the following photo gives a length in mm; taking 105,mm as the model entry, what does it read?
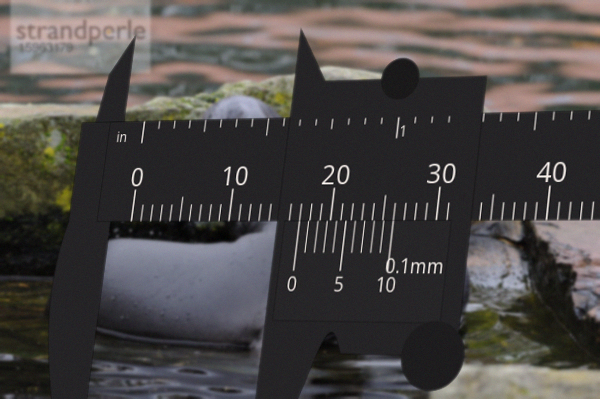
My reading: 17.0,mm
